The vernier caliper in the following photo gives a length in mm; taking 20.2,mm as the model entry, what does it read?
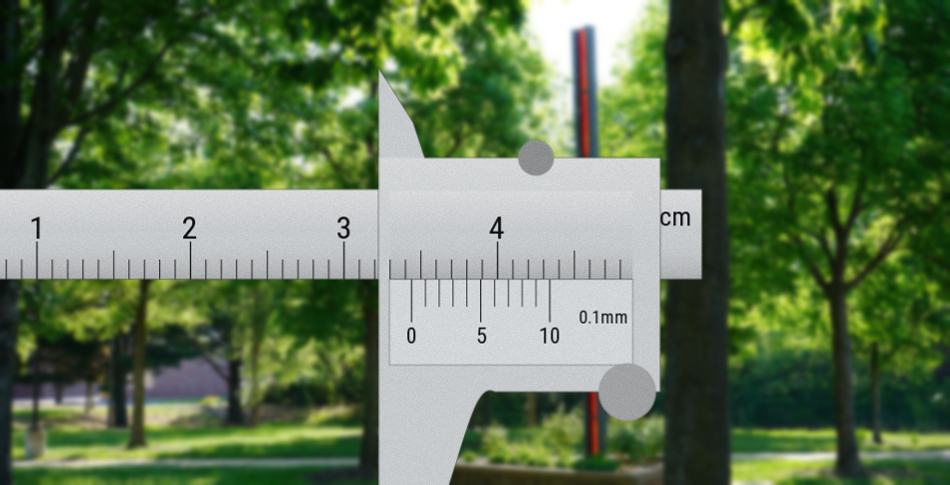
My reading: 34.4,mm
